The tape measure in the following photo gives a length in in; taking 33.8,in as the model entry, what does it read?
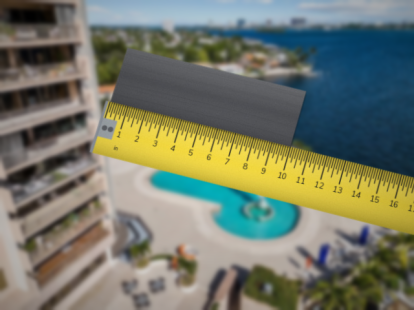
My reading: 10,in
